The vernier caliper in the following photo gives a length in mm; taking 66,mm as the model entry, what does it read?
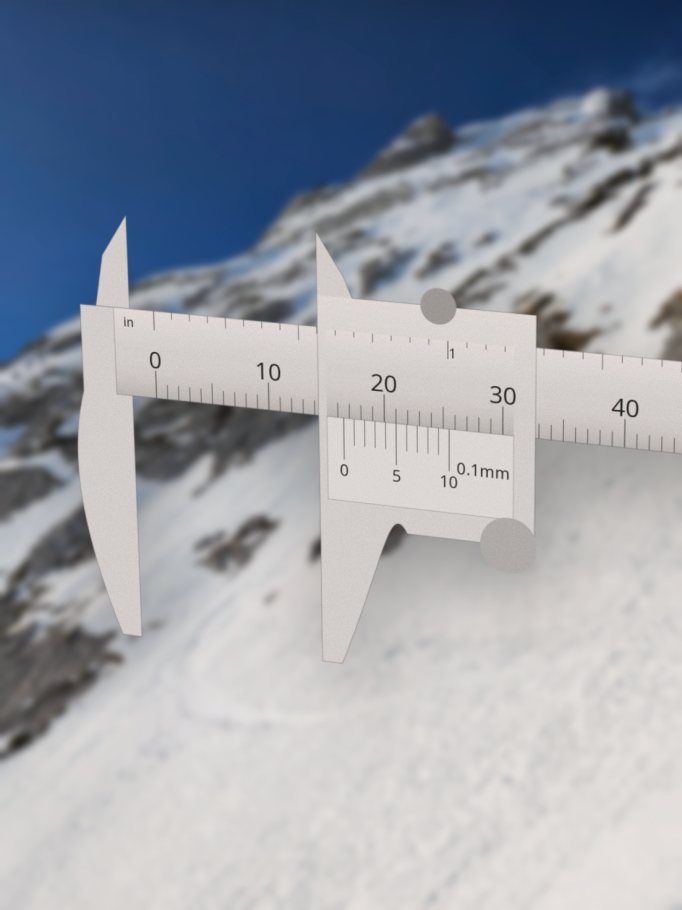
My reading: 16.5,mm
